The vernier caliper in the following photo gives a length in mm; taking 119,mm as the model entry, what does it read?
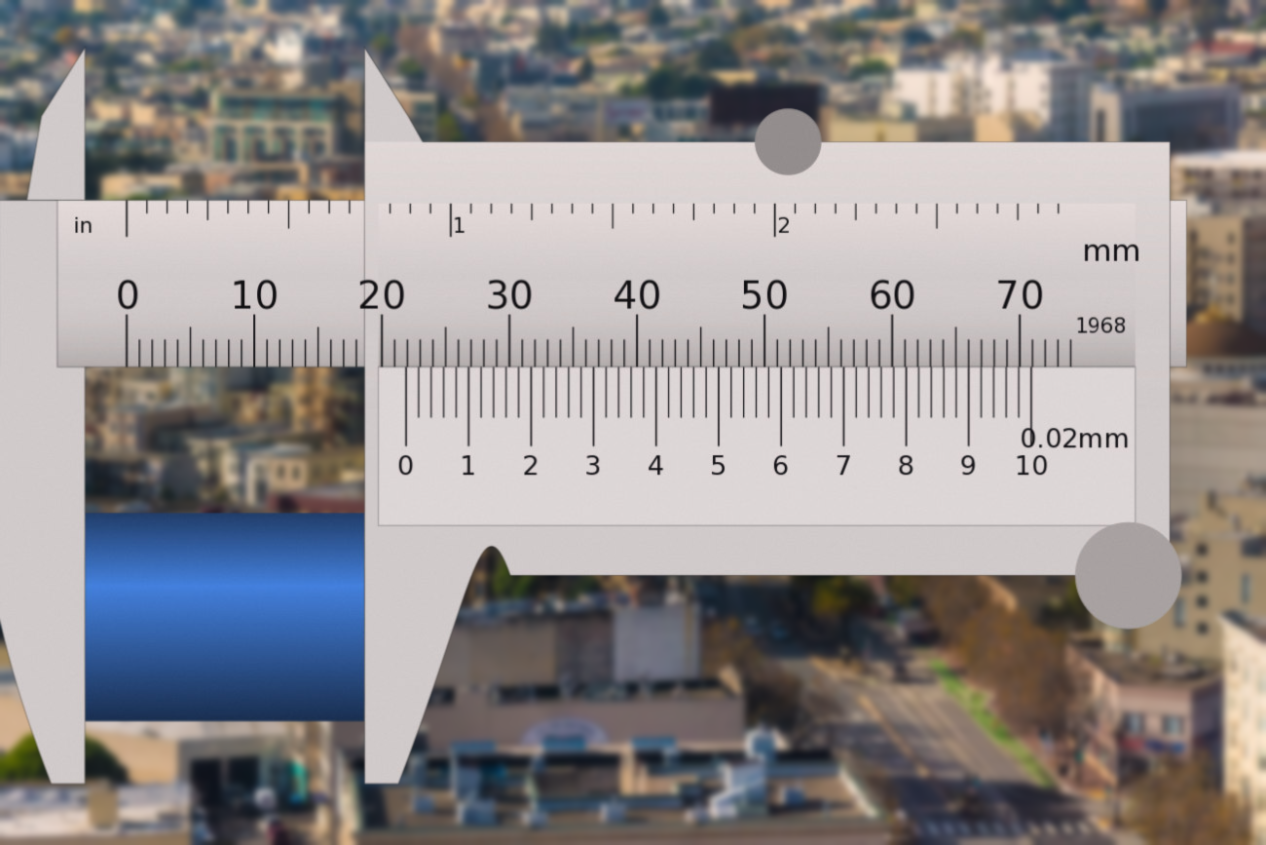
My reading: 21.9,mm
